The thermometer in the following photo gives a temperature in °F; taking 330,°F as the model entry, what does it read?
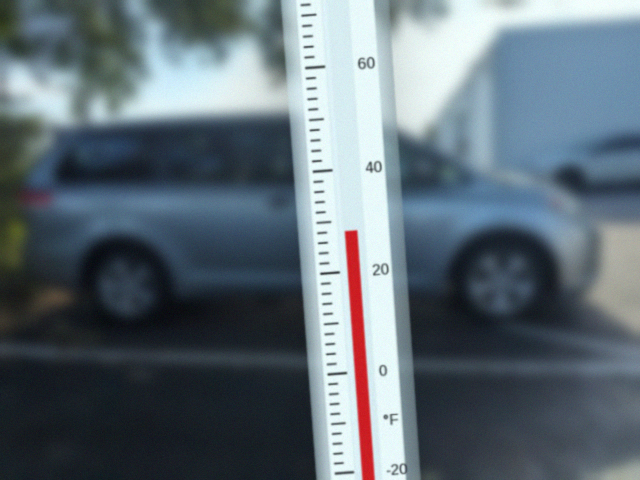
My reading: 28,°F
